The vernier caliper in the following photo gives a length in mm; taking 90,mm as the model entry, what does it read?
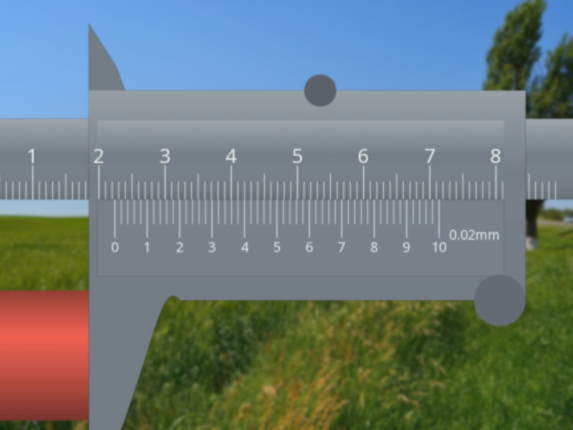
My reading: 22.4,mm
